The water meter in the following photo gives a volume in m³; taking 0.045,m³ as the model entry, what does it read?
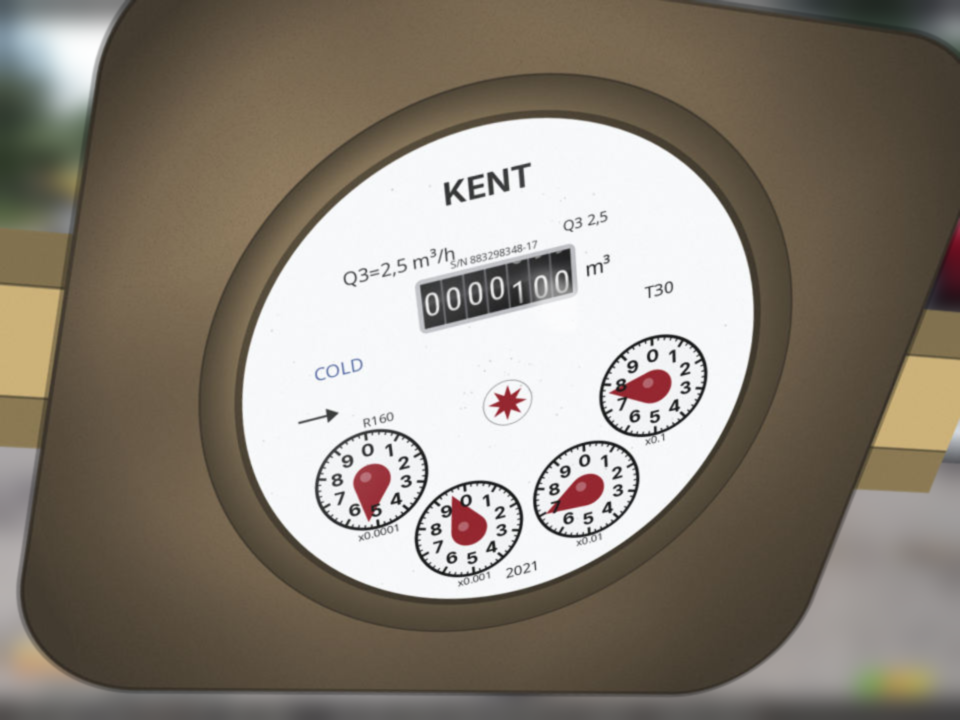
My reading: 99.7695,m³
